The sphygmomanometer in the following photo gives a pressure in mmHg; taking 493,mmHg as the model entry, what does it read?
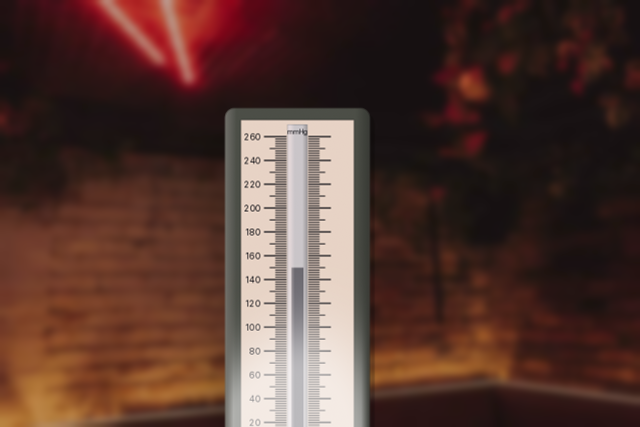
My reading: 150,mmHg
